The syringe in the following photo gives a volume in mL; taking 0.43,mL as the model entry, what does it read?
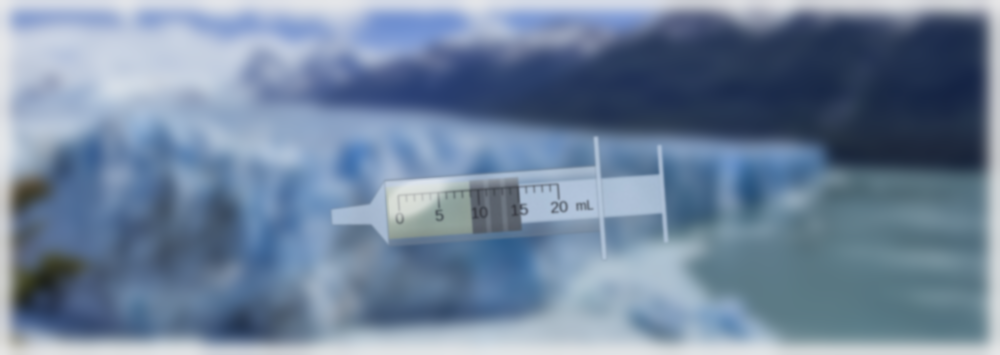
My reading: 9,mL
